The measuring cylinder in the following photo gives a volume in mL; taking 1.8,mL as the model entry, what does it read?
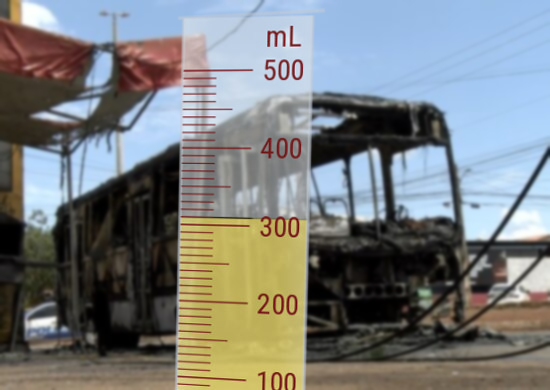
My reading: 310,mL
